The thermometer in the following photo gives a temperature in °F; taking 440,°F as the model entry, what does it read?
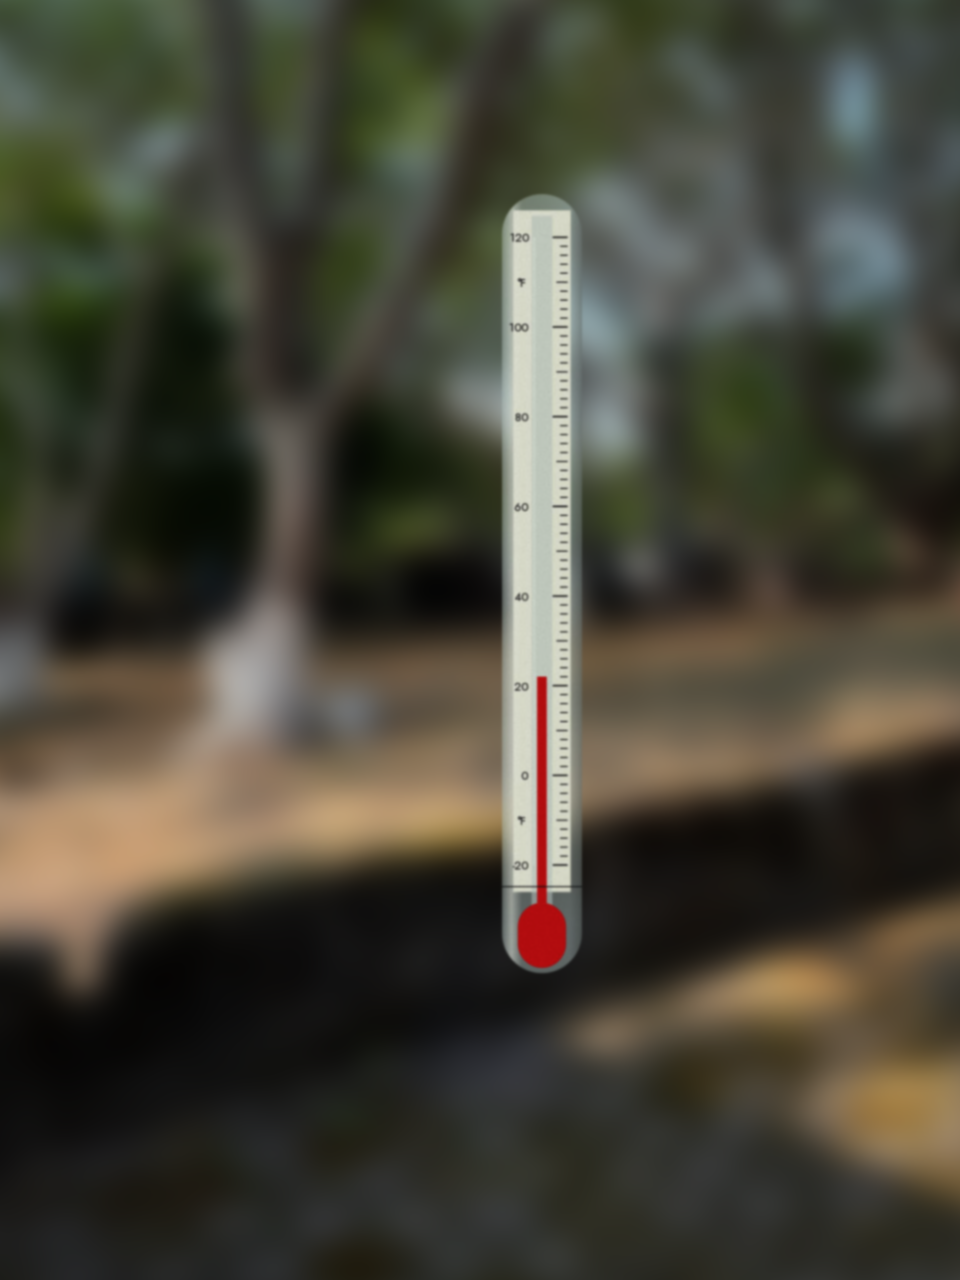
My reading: 22,°F
